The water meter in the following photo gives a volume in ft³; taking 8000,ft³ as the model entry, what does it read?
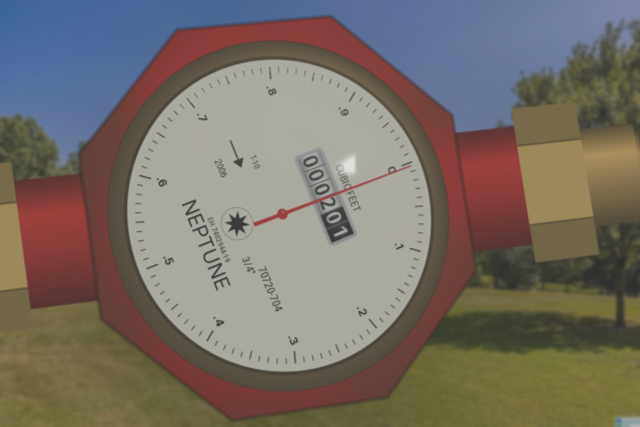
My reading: 201.00,ft³
